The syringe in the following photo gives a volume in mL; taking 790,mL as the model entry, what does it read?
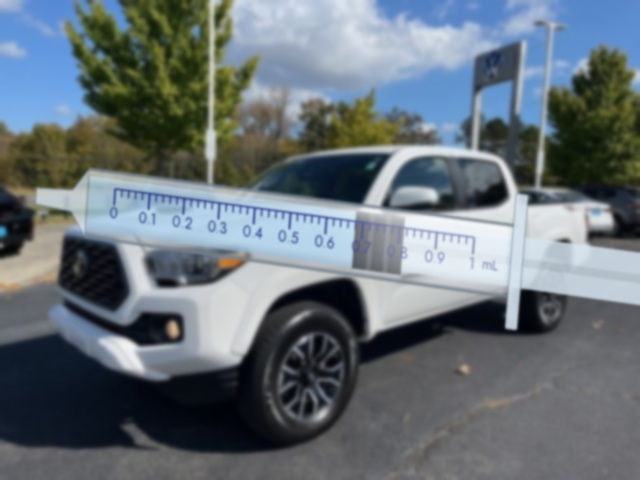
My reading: 0.68,mL
